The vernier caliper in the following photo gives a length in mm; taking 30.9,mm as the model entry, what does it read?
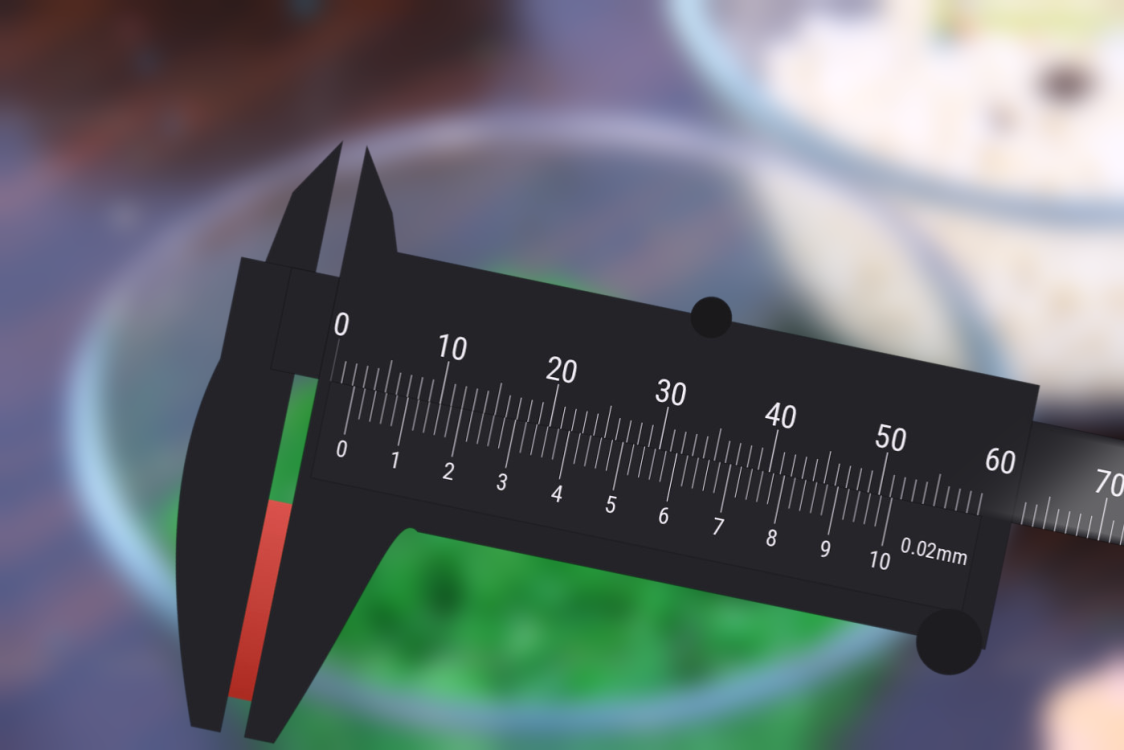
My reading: 2.2,mm
